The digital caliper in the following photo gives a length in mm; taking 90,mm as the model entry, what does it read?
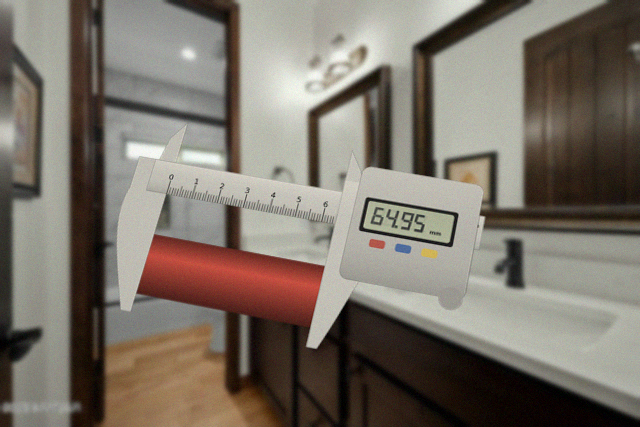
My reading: 64.95,mm
